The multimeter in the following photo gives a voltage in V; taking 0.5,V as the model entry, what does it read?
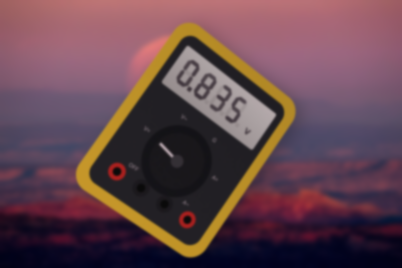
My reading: 0.835,V
